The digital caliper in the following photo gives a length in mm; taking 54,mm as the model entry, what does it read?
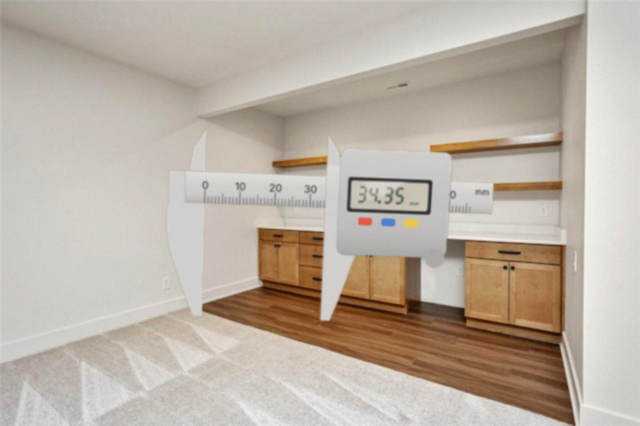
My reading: 34.35,mm
